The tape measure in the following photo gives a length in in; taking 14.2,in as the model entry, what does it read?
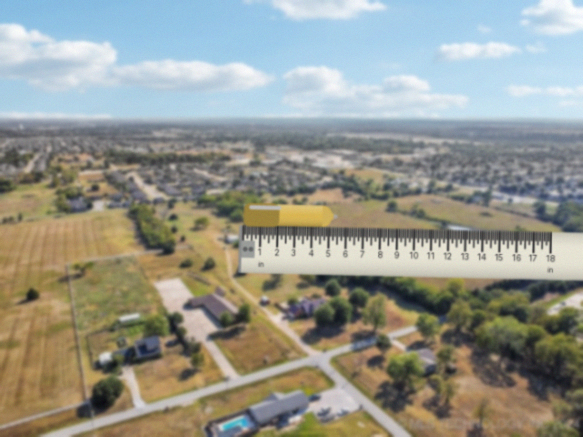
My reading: 5.5,in
